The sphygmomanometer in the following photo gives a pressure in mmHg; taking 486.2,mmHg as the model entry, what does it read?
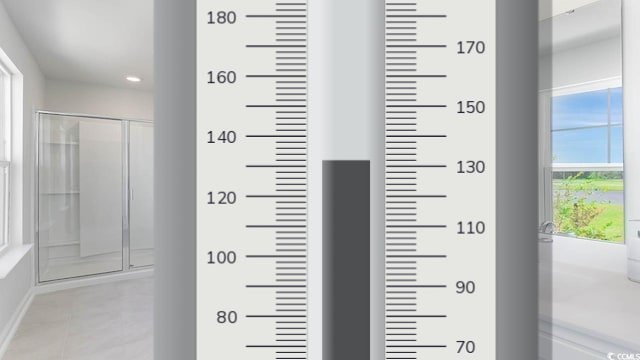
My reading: 132,mmHg
